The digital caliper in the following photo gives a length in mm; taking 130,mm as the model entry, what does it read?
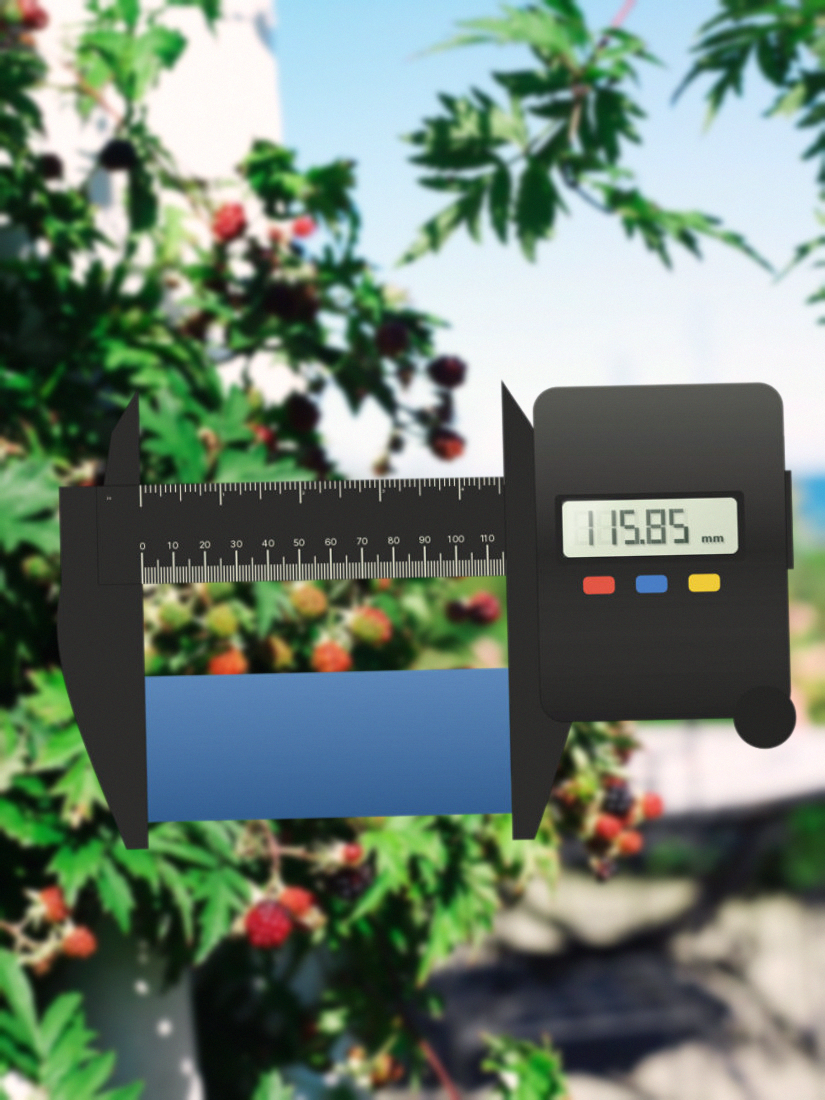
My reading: 115.85,mm
